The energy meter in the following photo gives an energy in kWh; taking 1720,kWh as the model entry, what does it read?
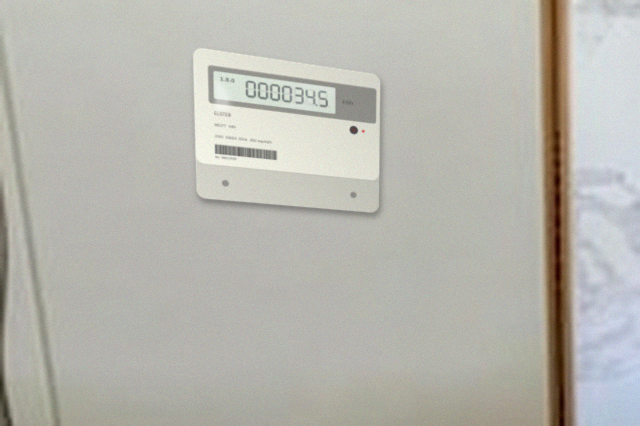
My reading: 34.5,kWh
